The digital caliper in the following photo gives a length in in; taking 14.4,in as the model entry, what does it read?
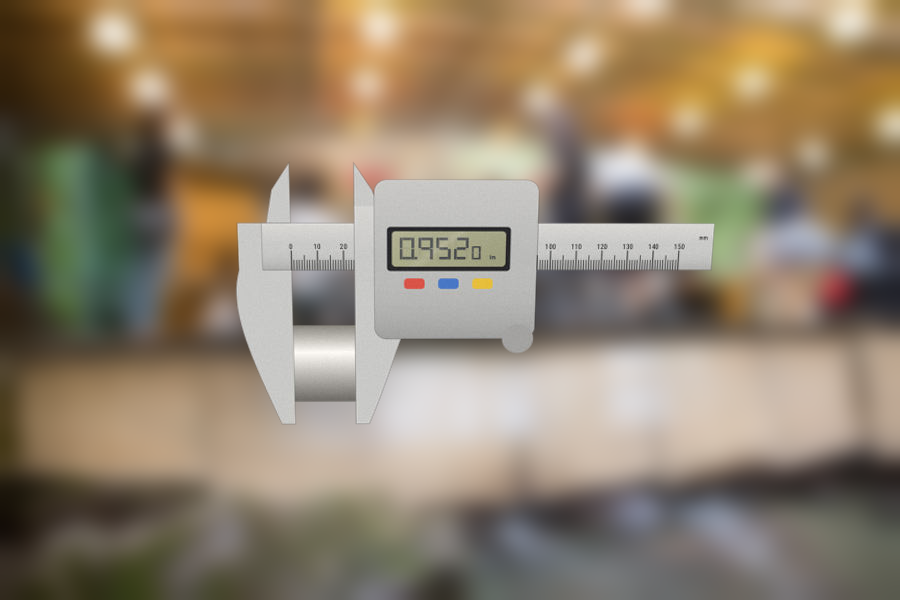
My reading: 0.9520,in
